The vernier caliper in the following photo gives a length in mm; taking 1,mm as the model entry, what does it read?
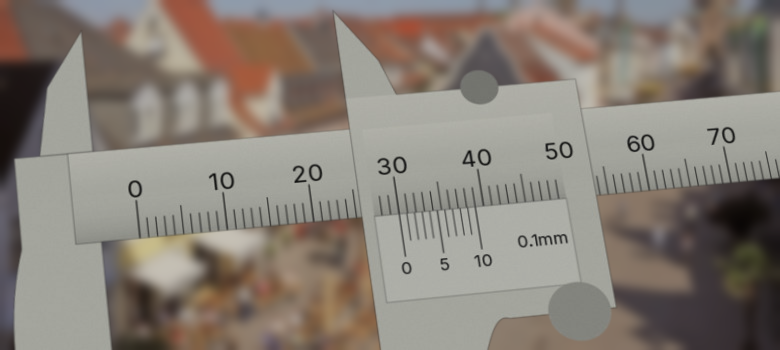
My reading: 30.0,mm
